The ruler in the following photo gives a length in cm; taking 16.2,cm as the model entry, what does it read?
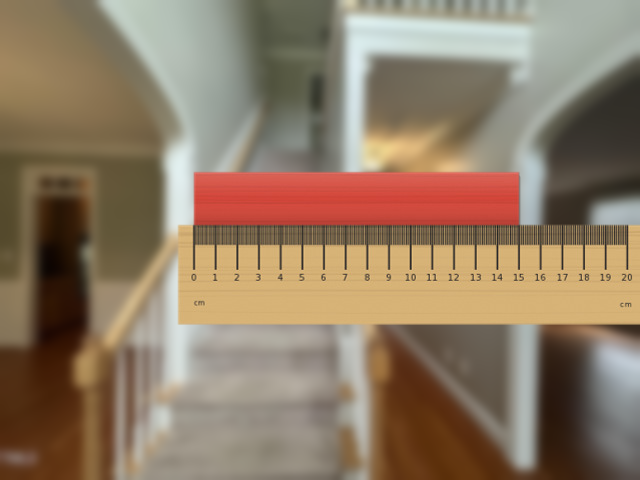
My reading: 15,cm
